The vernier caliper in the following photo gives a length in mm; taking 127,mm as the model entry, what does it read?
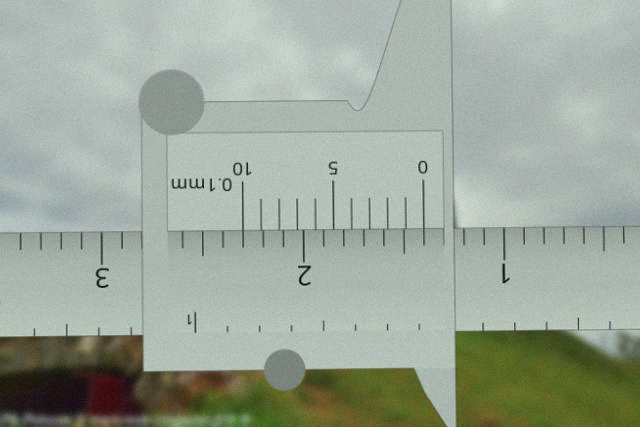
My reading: 14.0,mm
